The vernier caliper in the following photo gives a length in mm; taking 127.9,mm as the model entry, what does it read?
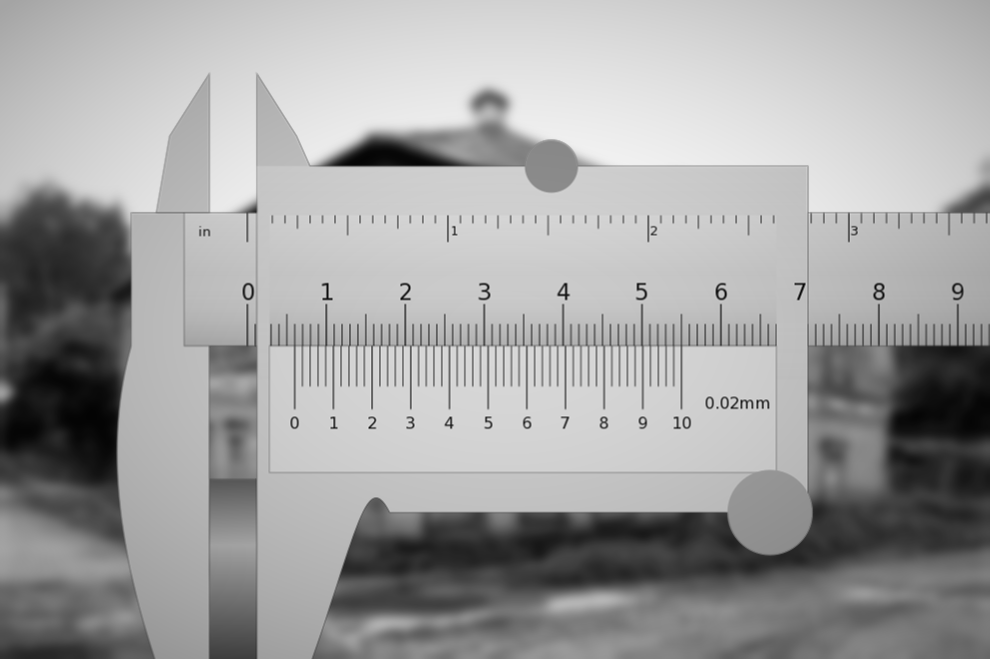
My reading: 6.0,mm
